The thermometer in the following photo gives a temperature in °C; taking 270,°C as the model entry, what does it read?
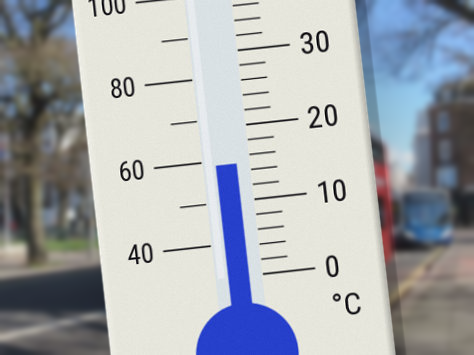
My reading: 15,°C
